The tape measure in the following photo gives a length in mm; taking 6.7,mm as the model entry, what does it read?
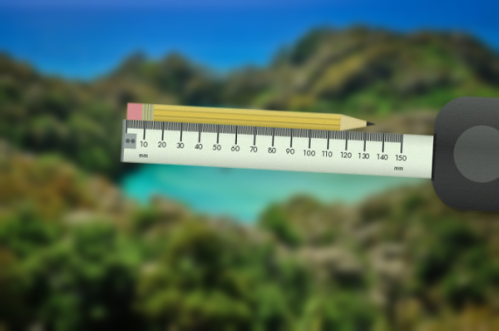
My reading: 135,mm
